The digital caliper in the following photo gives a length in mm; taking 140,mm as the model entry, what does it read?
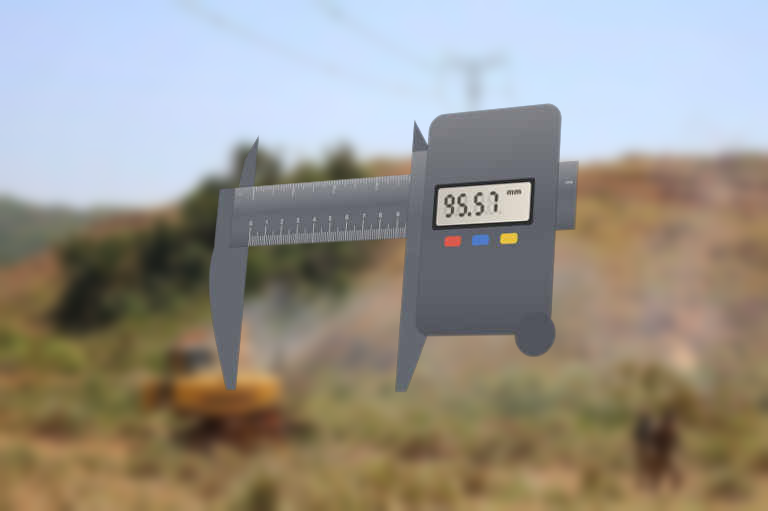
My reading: 95.57,mm
